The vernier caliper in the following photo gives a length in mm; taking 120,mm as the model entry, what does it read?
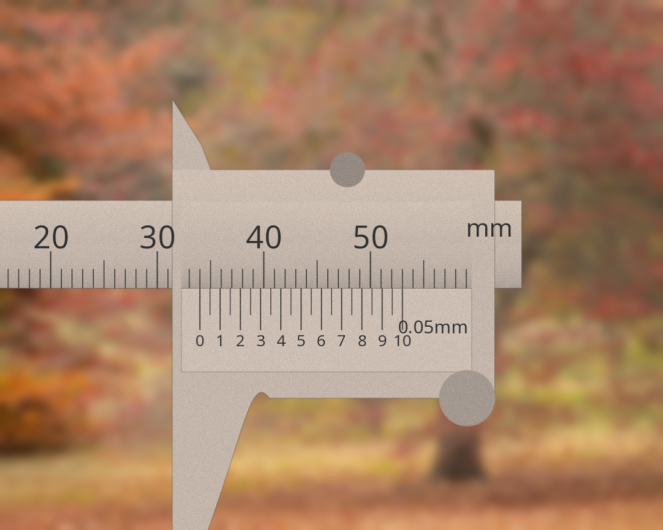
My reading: 34.0,mm
